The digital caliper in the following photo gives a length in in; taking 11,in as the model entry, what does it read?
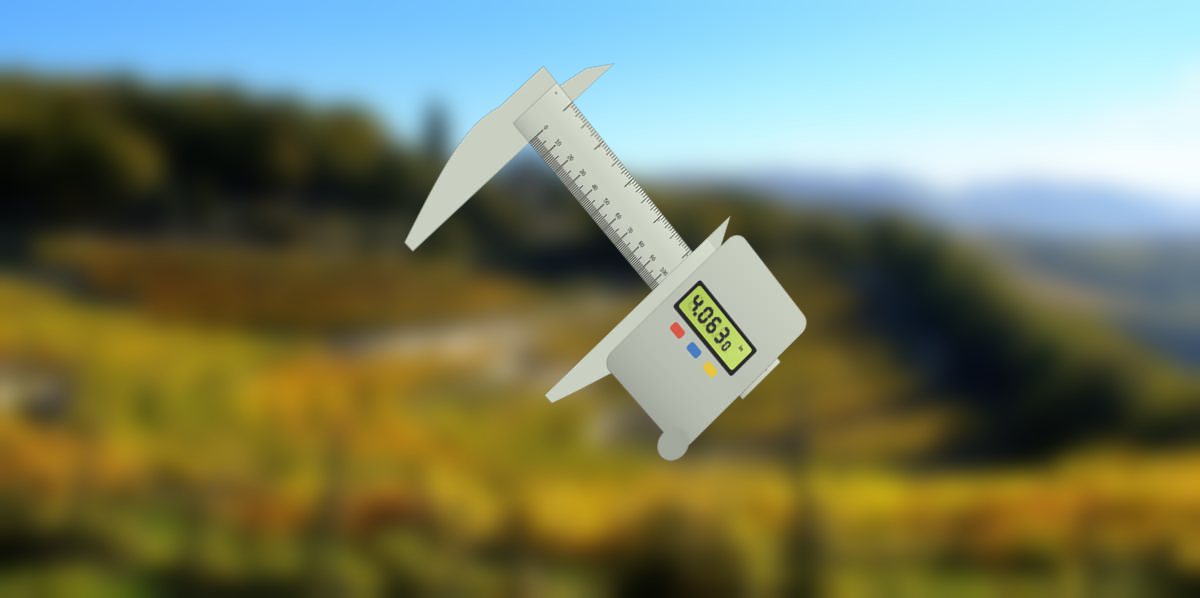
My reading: 4.0630,in
